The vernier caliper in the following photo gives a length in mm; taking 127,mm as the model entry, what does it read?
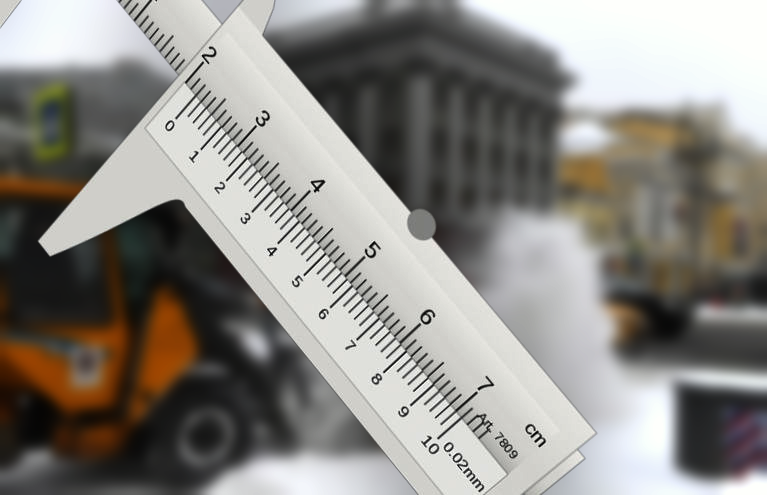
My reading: 22.0,mm
